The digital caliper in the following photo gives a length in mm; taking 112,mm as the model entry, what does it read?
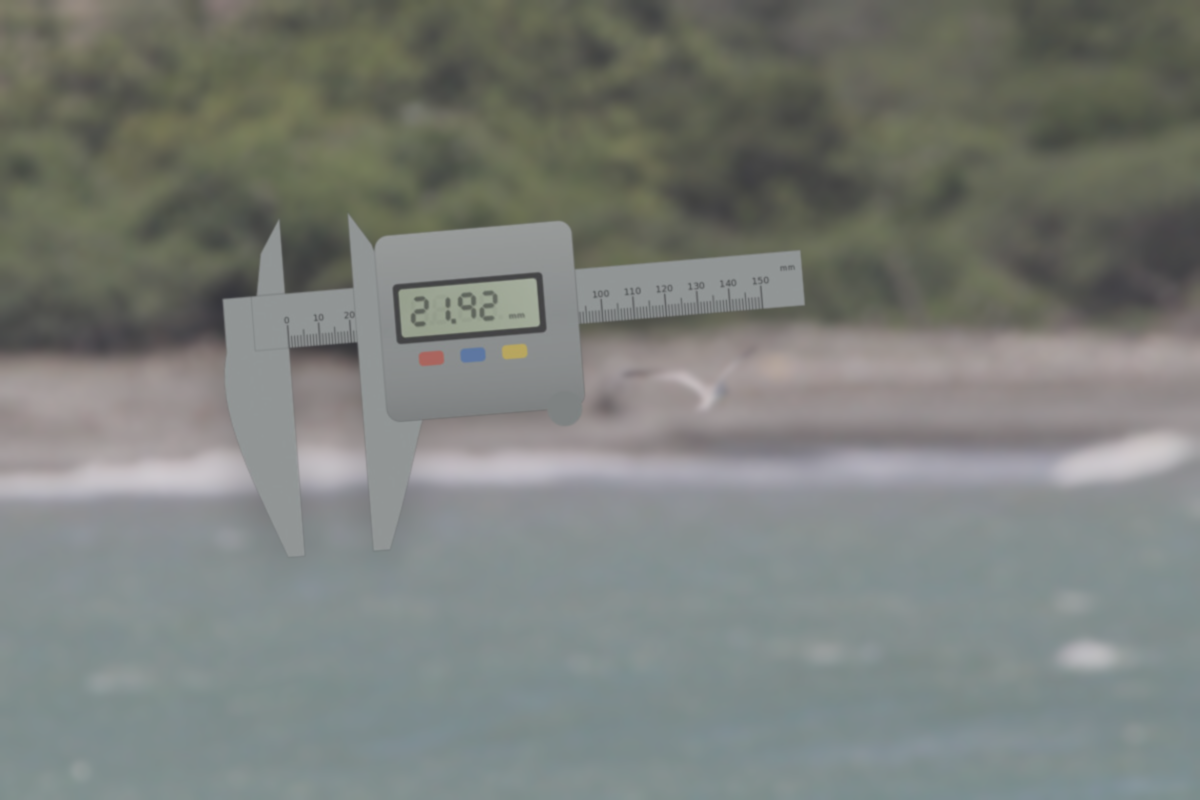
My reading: 21.92,mm
